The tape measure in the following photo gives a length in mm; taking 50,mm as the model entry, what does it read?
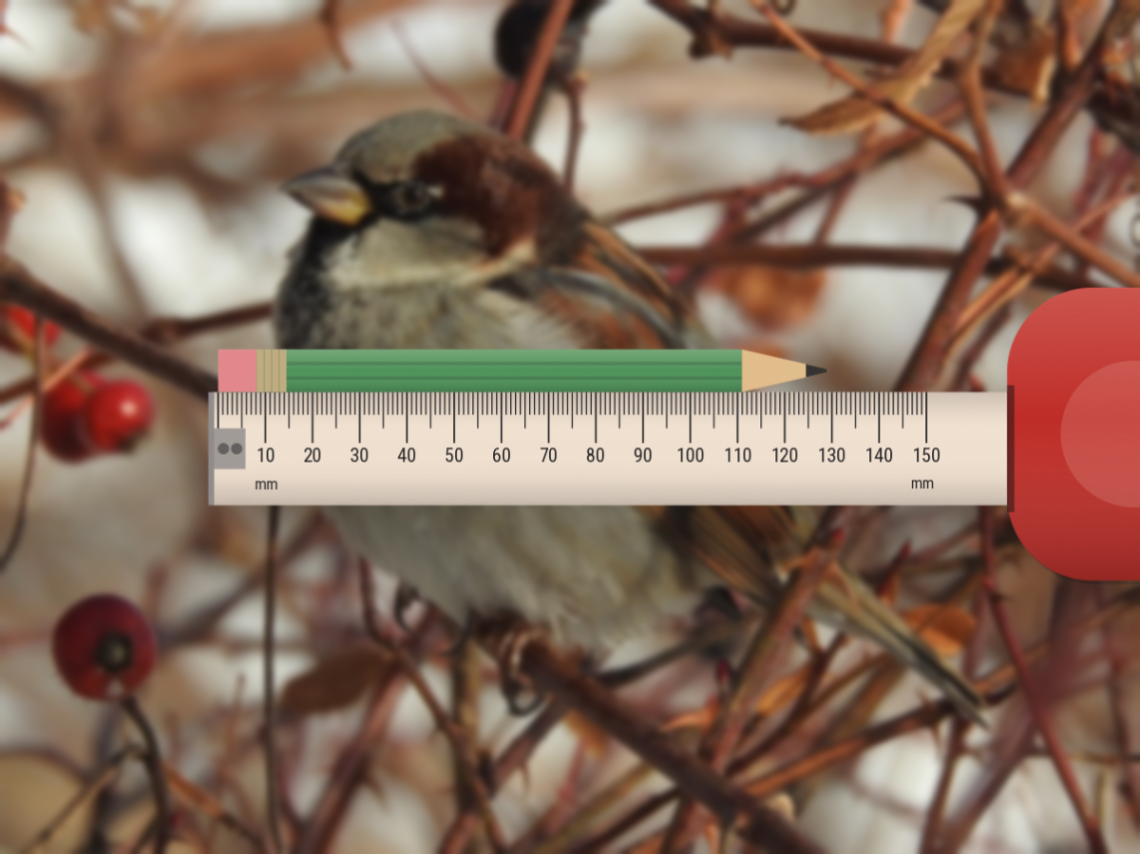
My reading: 129,mm
